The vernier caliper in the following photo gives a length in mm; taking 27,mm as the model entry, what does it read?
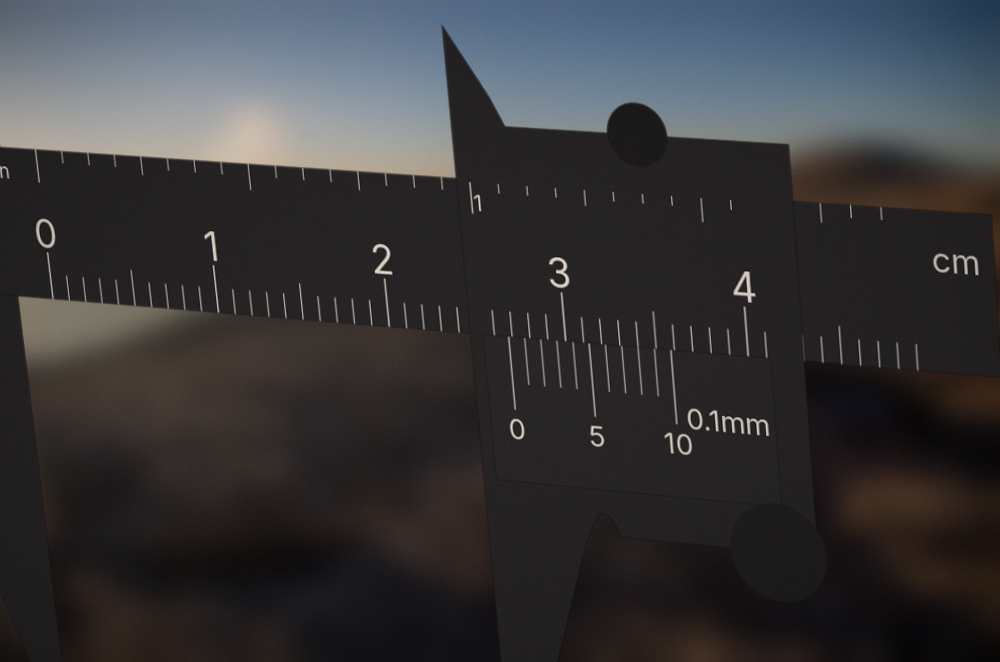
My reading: 26.8,mm
